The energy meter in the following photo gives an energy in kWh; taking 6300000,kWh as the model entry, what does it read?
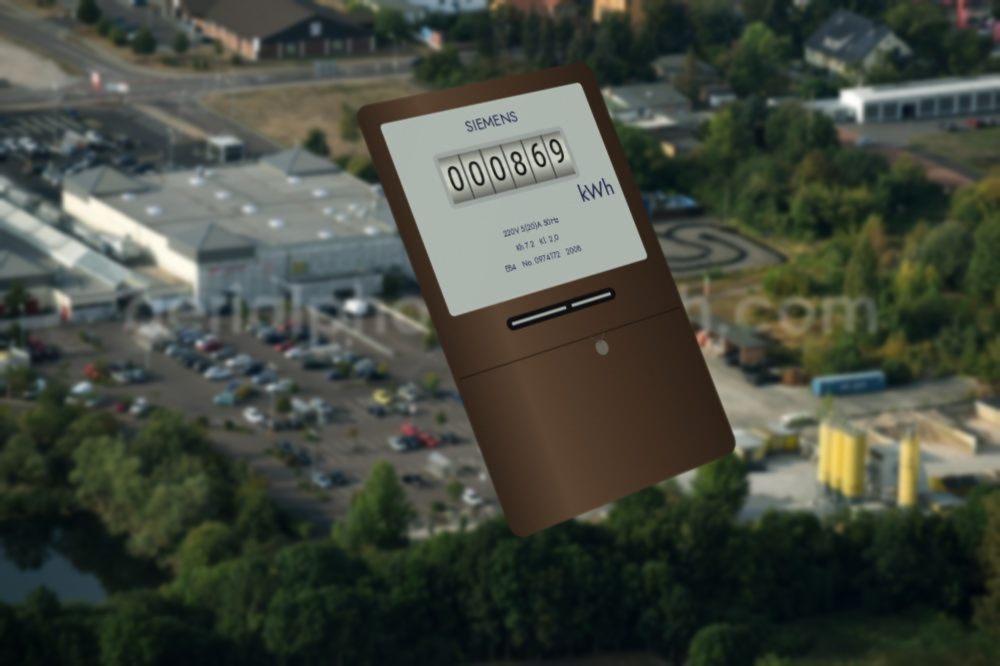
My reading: 869,kWh
